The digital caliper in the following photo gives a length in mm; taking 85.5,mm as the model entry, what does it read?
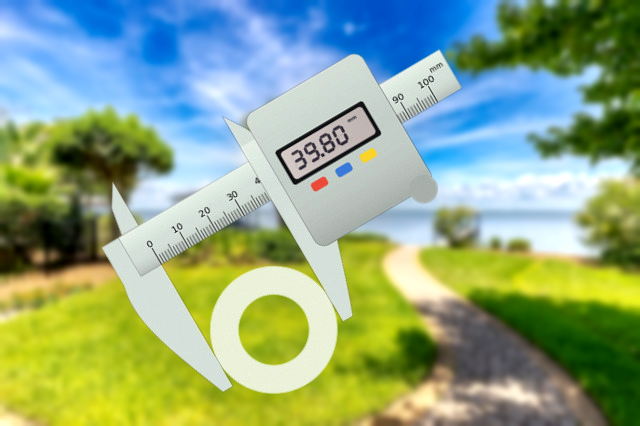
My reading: 39.80,mm
